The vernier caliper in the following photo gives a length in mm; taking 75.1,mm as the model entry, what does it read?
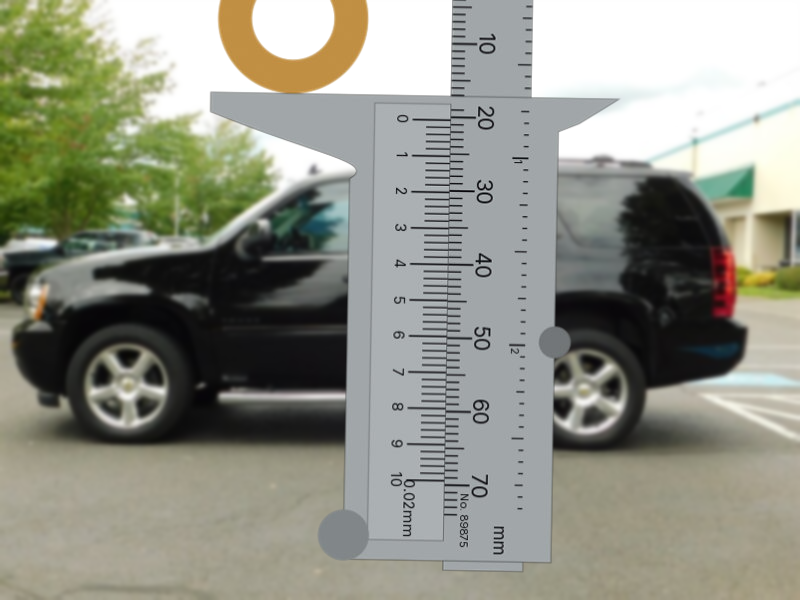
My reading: 20.4,mm
